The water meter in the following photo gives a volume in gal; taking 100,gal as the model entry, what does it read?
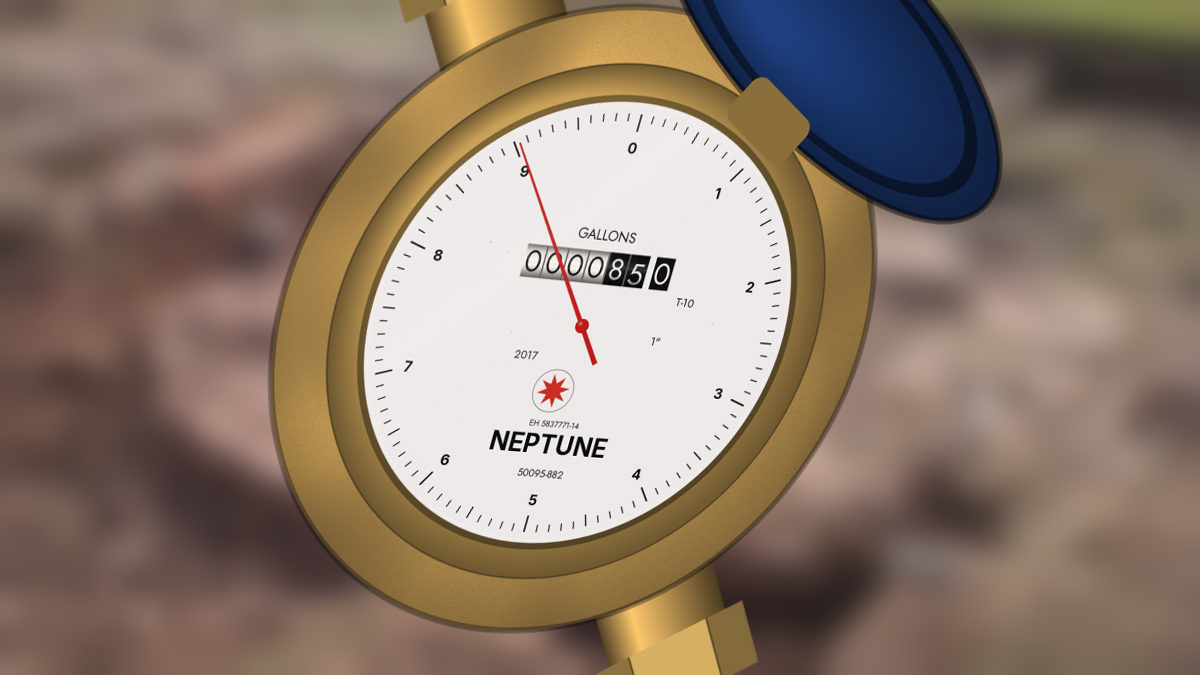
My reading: 849.0,gal
